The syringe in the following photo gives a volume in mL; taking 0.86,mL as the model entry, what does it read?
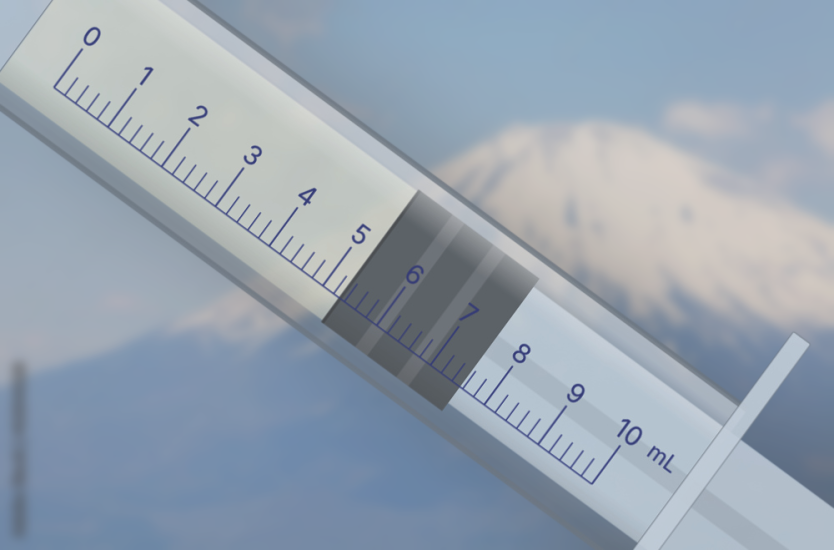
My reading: 5.3,mL
